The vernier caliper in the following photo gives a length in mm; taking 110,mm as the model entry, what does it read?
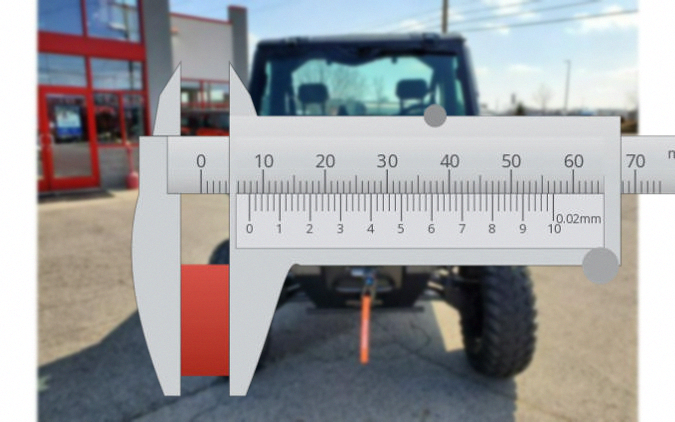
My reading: 7.8,mm
